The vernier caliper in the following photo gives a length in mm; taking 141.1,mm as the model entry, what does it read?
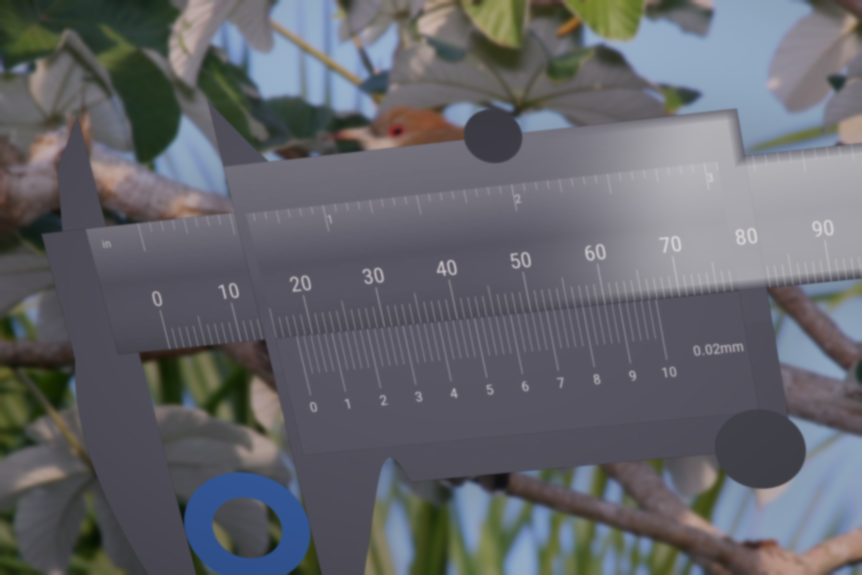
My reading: 17.8,mm
